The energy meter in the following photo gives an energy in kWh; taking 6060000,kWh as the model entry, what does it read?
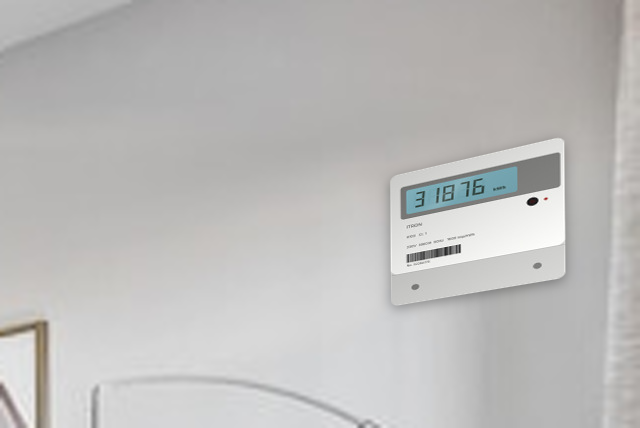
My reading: 31876,kWh
